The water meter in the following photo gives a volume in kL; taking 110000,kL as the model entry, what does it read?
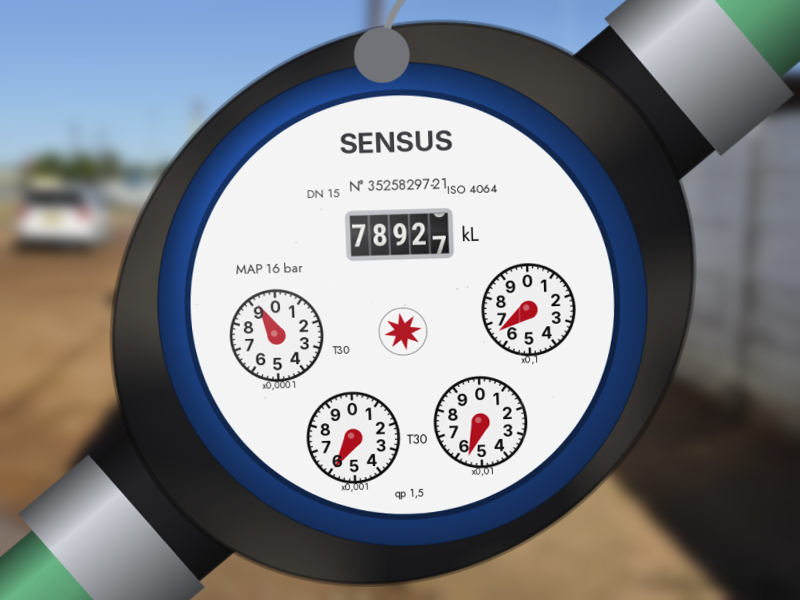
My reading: 78926.6559,kL
